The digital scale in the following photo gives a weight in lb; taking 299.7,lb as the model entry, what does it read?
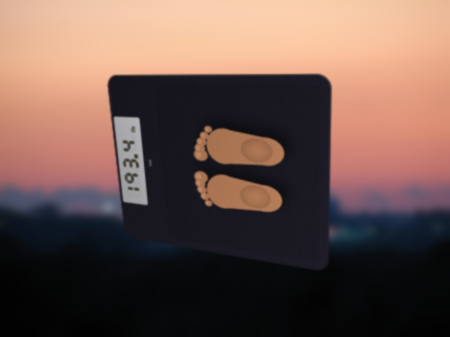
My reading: 193.4,lb
